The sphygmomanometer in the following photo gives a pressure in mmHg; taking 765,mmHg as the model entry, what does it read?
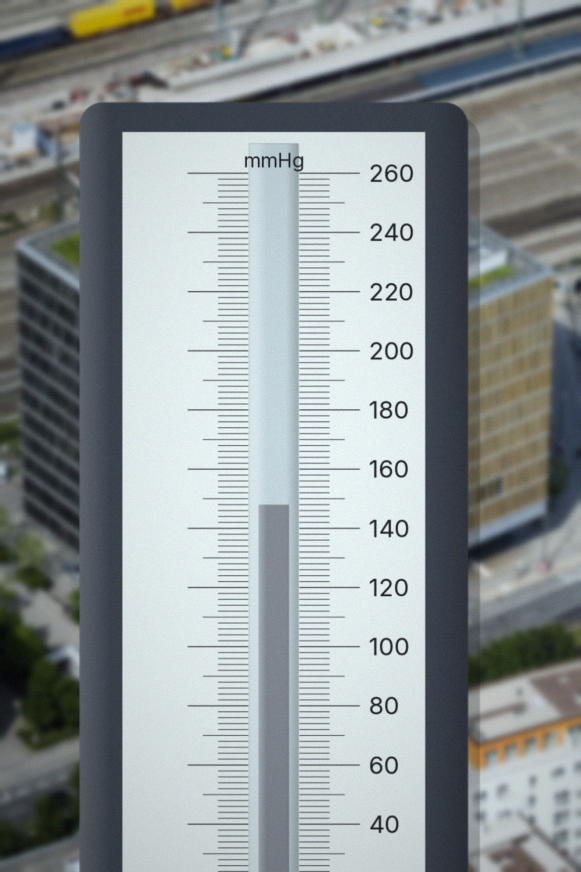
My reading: 148,mmHg
